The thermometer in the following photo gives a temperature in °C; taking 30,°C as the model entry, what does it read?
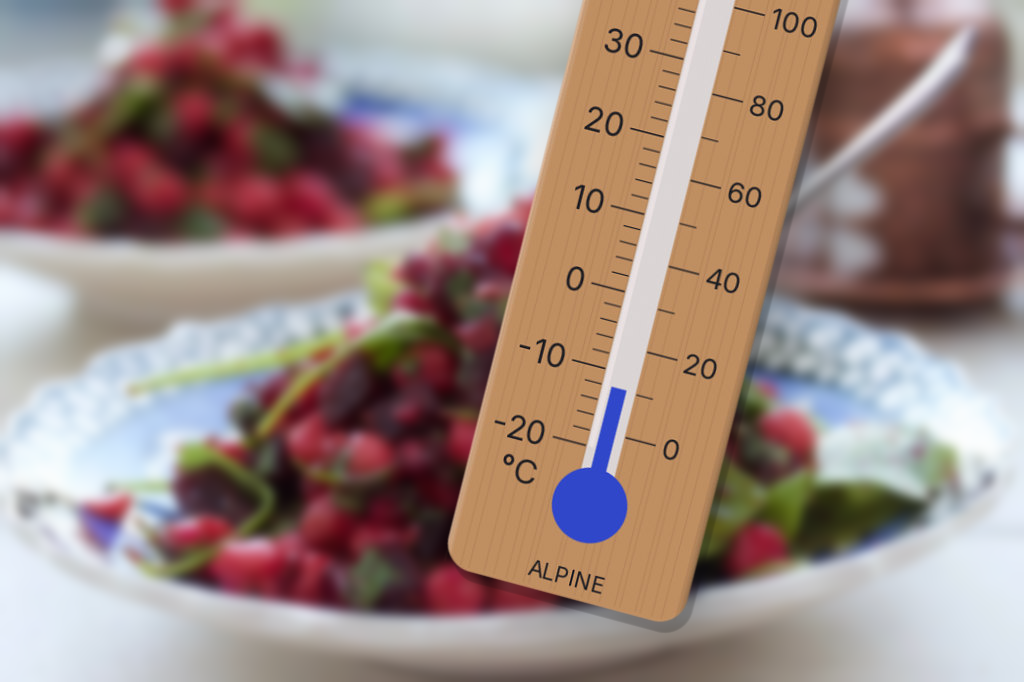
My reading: -12,°C
